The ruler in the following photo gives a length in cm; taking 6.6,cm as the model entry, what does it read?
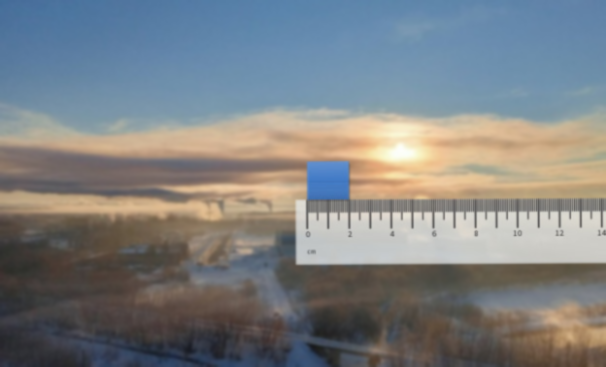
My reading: 2,cm
